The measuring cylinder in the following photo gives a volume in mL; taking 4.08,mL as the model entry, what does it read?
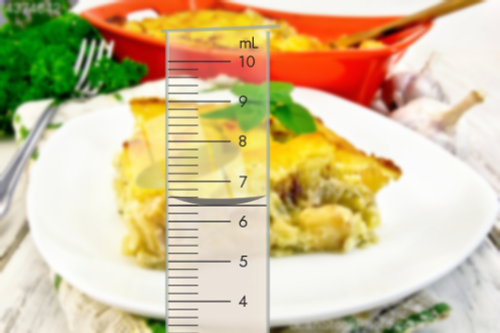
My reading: 6.4,mL
